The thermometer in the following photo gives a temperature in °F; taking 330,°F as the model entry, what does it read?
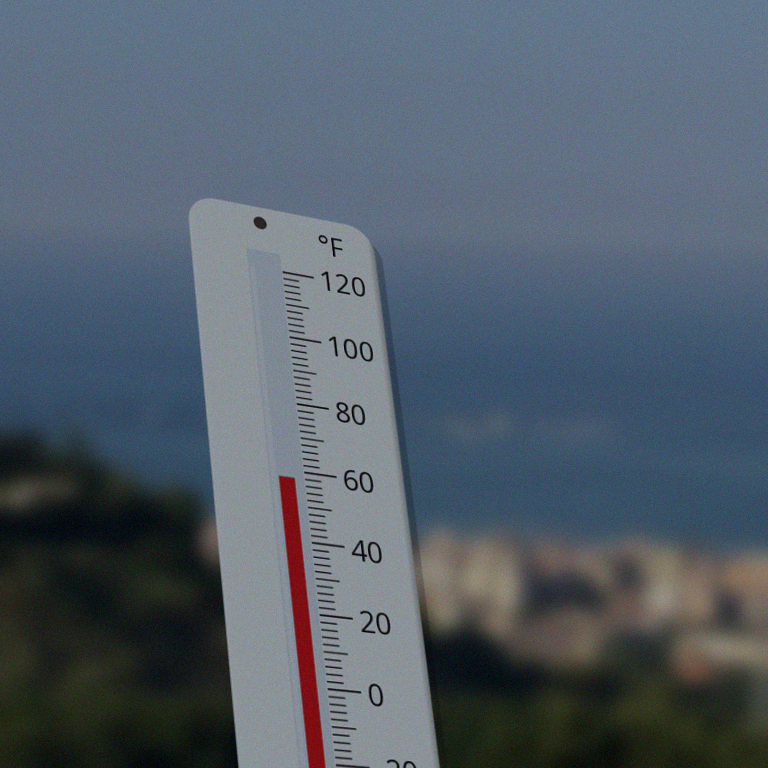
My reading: 58,°F
